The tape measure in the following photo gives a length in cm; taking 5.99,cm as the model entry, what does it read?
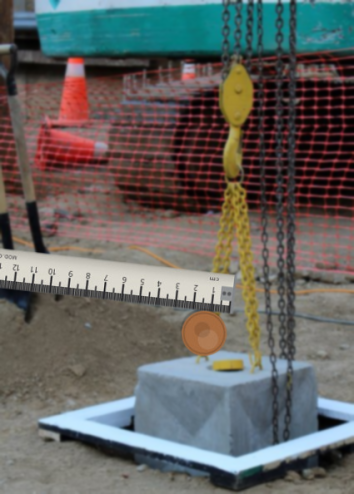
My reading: 2.5,cm
